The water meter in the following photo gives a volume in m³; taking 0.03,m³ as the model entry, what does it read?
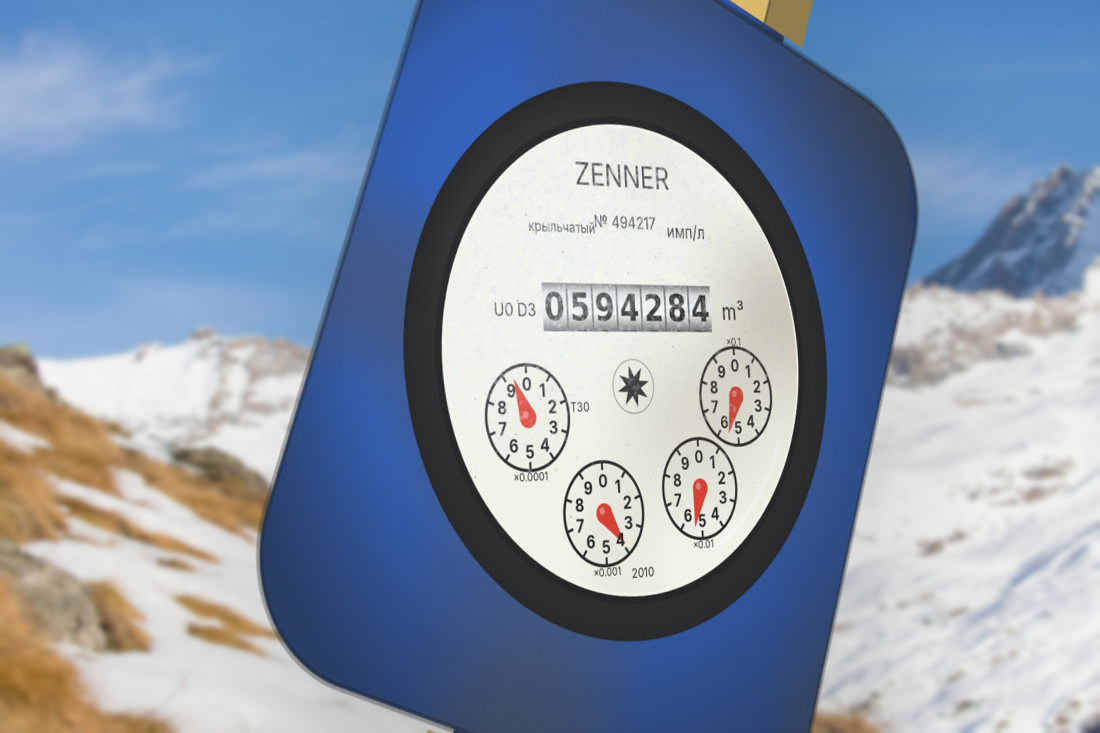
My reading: 594284.5539,m³
